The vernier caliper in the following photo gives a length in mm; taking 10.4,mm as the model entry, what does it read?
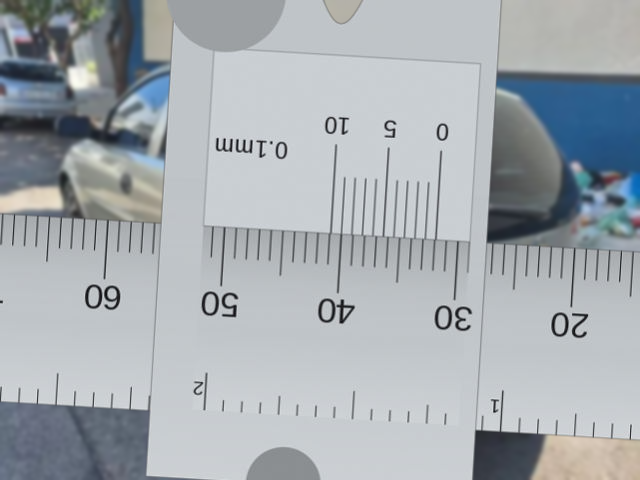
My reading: 31.9,mm
